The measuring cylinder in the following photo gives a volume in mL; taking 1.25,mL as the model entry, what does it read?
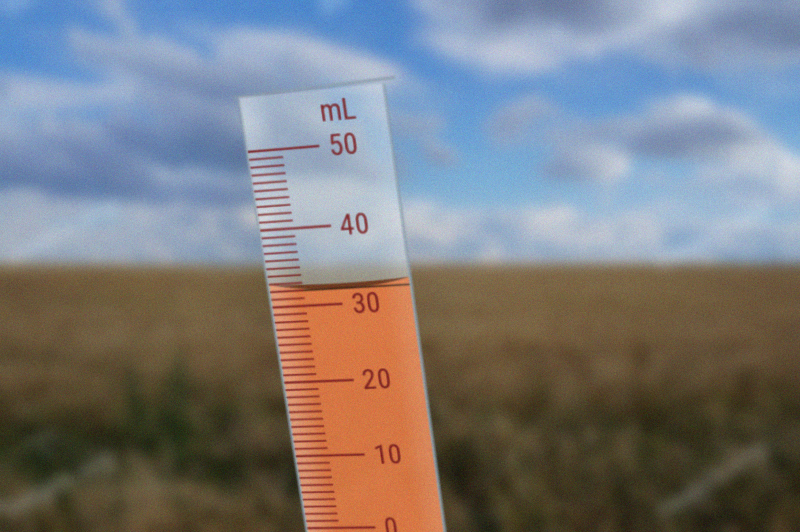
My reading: 32,mL
